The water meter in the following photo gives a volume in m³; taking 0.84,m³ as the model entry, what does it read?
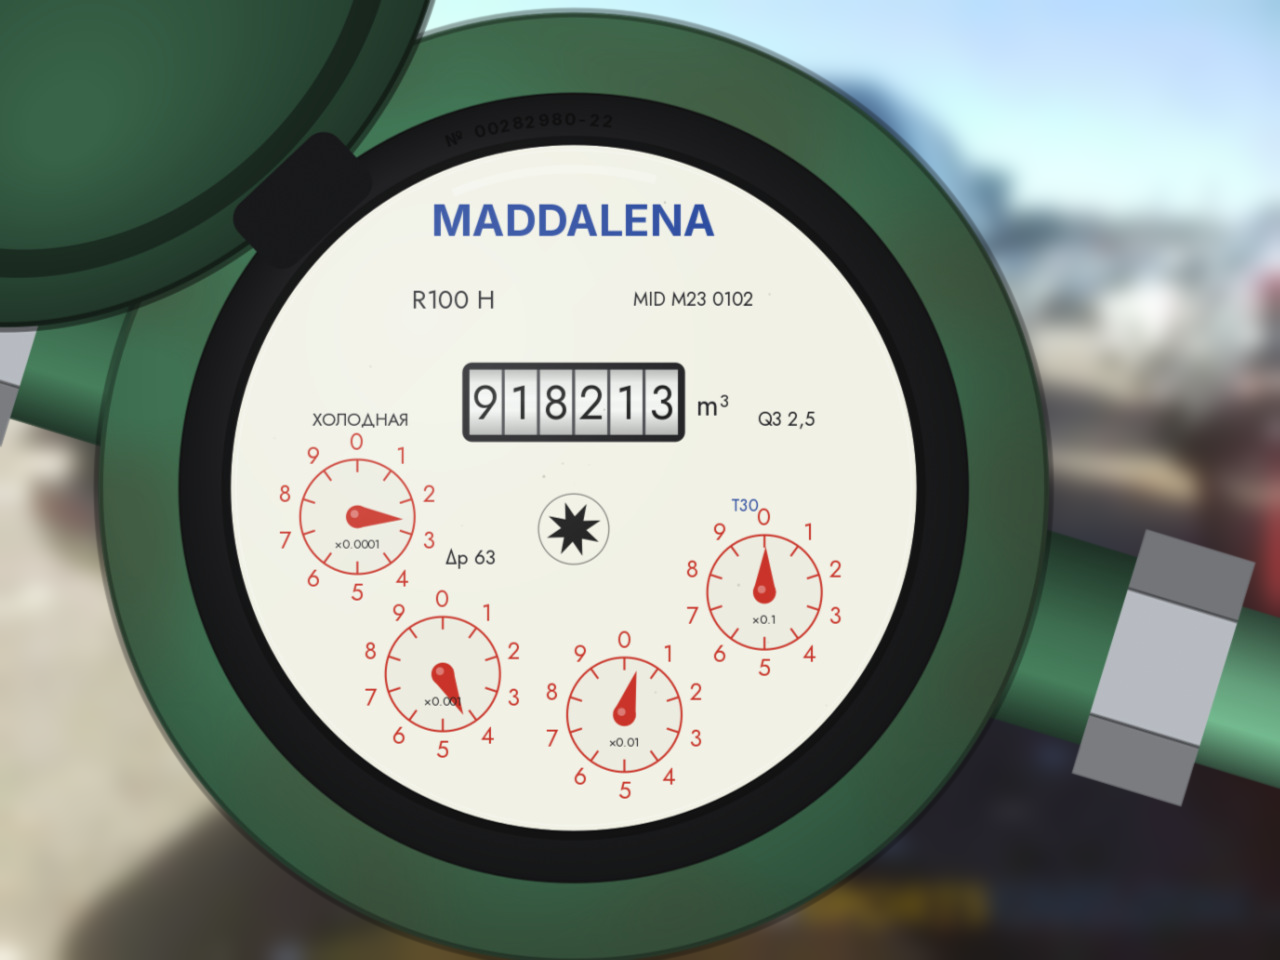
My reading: 918213.0042,m³
